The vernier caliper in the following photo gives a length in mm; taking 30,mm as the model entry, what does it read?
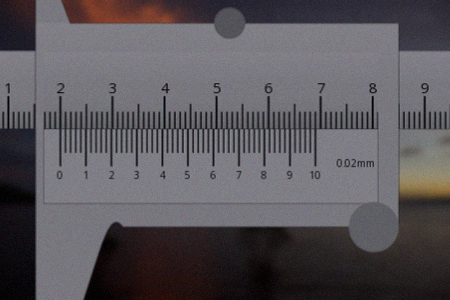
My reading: 20.0,mm
